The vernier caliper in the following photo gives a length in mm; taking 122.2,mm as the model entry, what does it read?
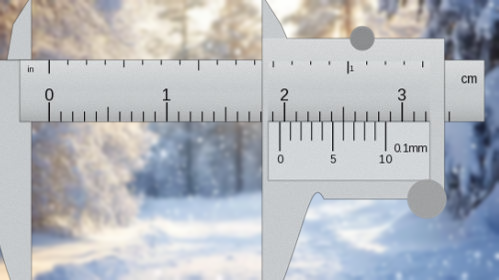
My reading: 19.6,mm
